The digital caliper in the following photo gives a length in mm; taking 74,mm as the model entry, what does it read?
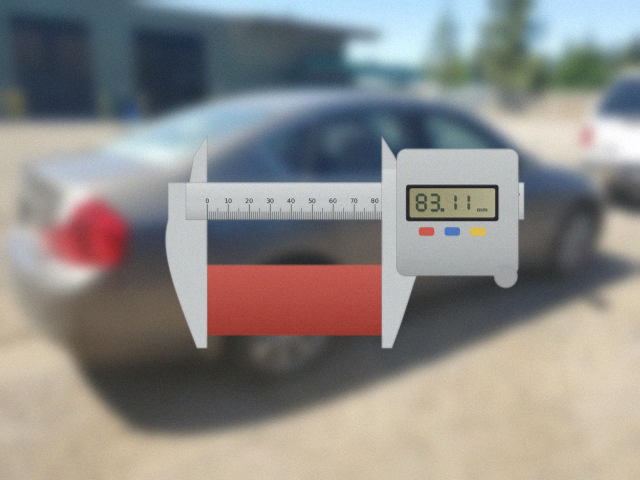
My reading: 83.11,mm
